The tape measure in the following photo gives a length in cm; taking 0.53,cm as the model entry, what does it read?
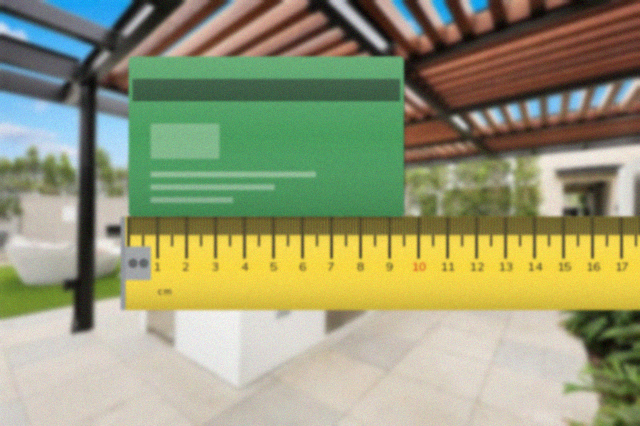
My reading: 9.5,cm
